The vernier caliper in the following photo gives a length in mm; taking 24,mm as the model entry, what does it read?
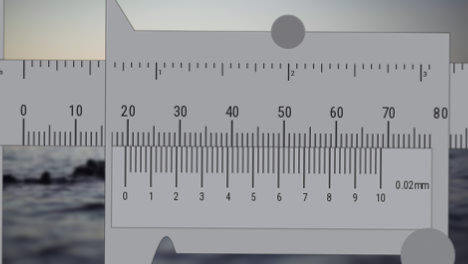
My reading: 19.6,mm
